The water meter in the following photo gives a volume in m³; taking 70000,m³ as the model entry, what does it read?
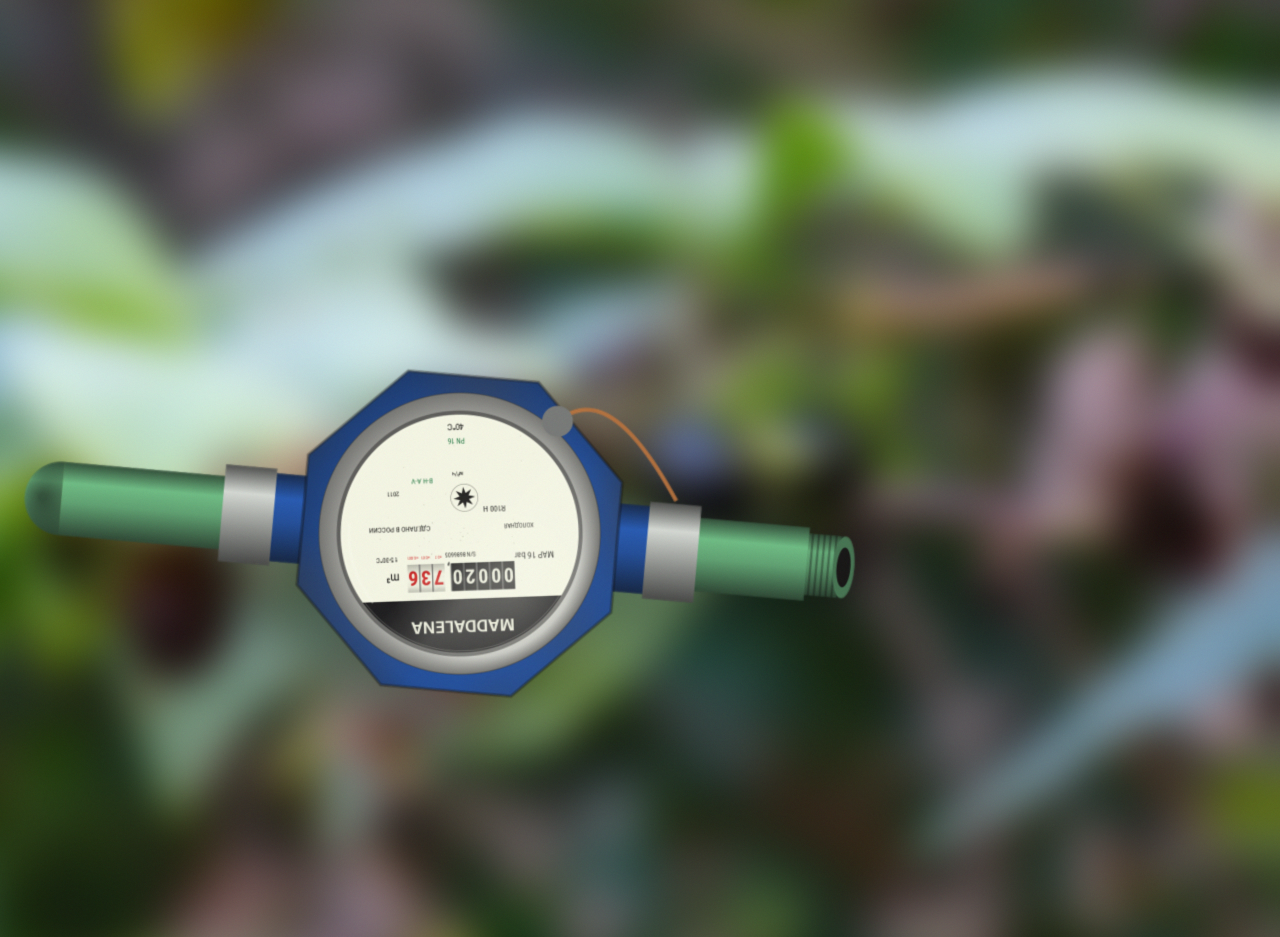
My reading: 20.736,m³
